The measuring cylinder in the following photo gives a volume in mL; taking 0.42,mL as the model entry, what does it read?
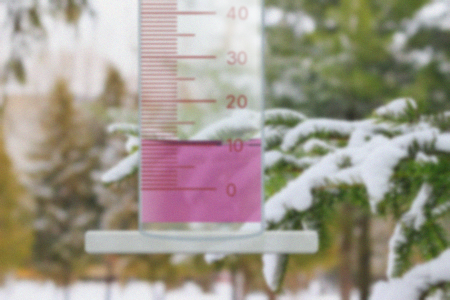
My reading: 10,mL
